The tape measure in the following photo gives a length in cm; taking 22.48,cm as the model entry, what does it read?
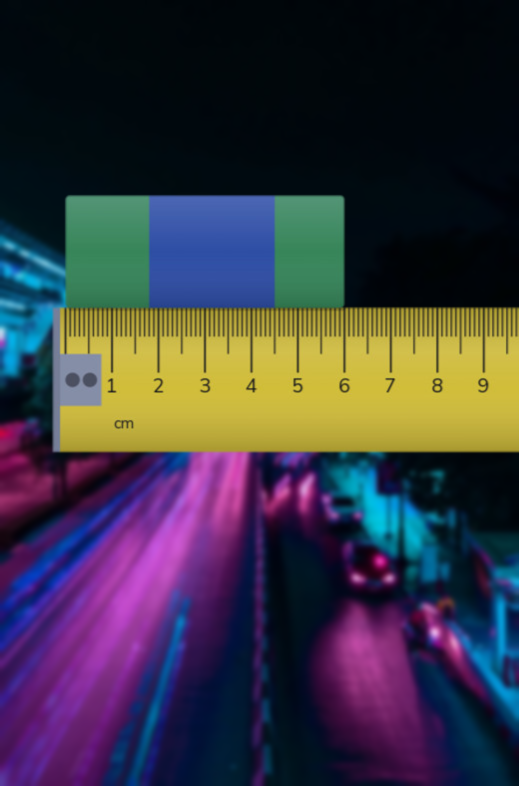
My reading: 6,cm
